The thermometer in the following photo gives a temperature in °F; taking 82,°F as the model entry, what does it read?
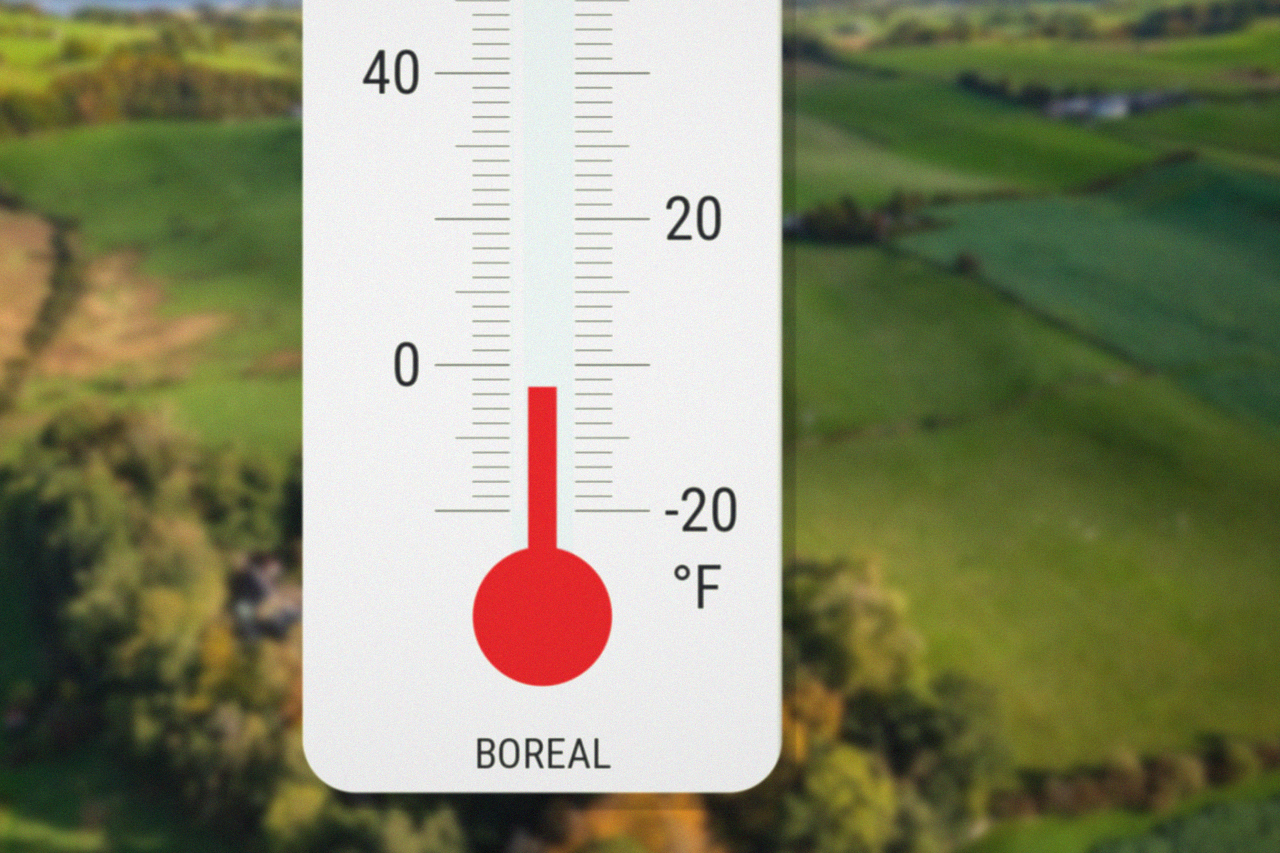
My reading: -3,°F
